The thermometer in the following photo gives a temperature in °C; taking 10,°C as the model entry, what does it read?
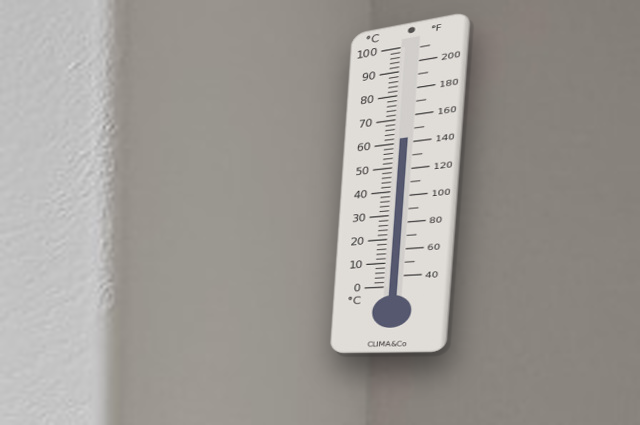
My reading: 62,°C
